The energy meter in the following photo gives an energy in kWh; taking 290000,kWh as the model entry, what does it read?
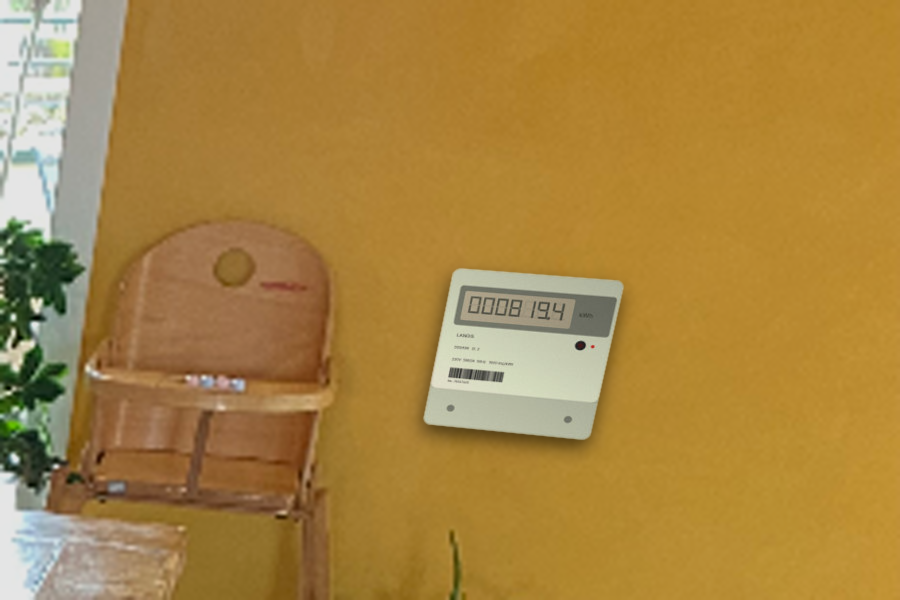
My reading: 819.4,kWh
